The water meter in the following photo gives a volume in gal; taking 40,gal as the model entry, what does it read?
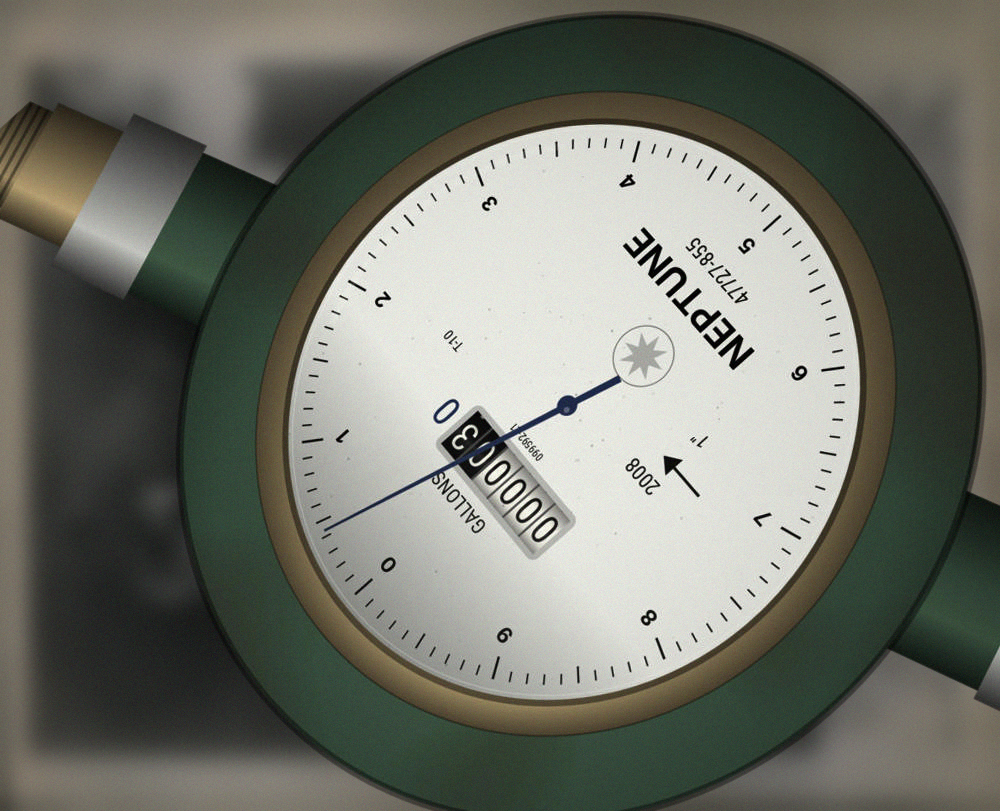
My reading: 30.4,gal
